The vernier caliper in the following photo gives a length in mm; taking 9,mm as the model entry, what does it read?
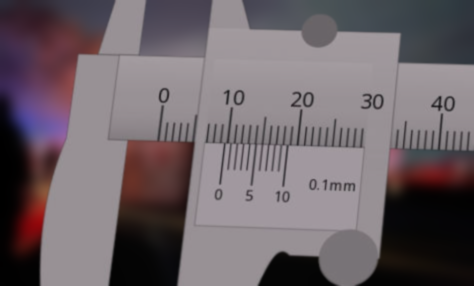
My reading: 9.6,mm
